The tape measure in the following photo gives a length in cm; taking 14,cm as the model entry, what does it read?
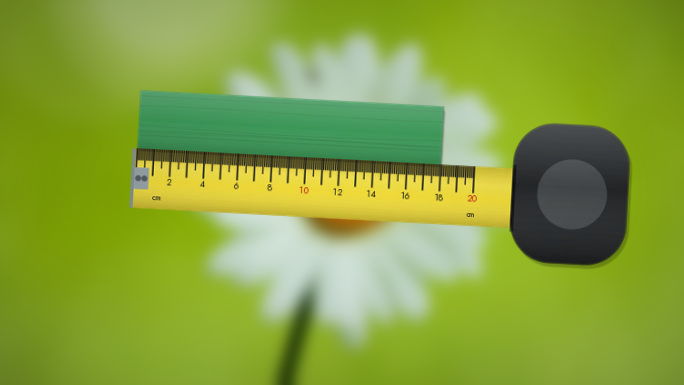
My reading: 18,cm
